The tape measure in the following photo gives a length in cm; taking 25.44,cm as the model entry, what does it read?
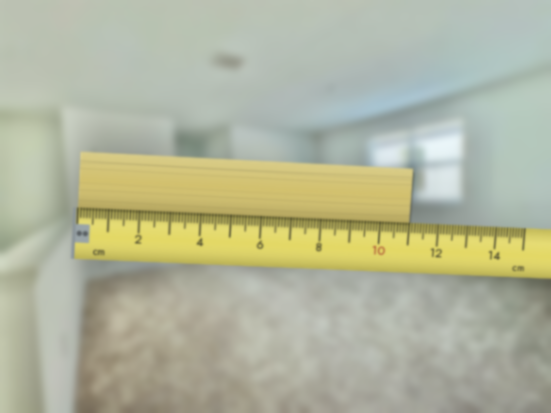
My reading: 11,cm
